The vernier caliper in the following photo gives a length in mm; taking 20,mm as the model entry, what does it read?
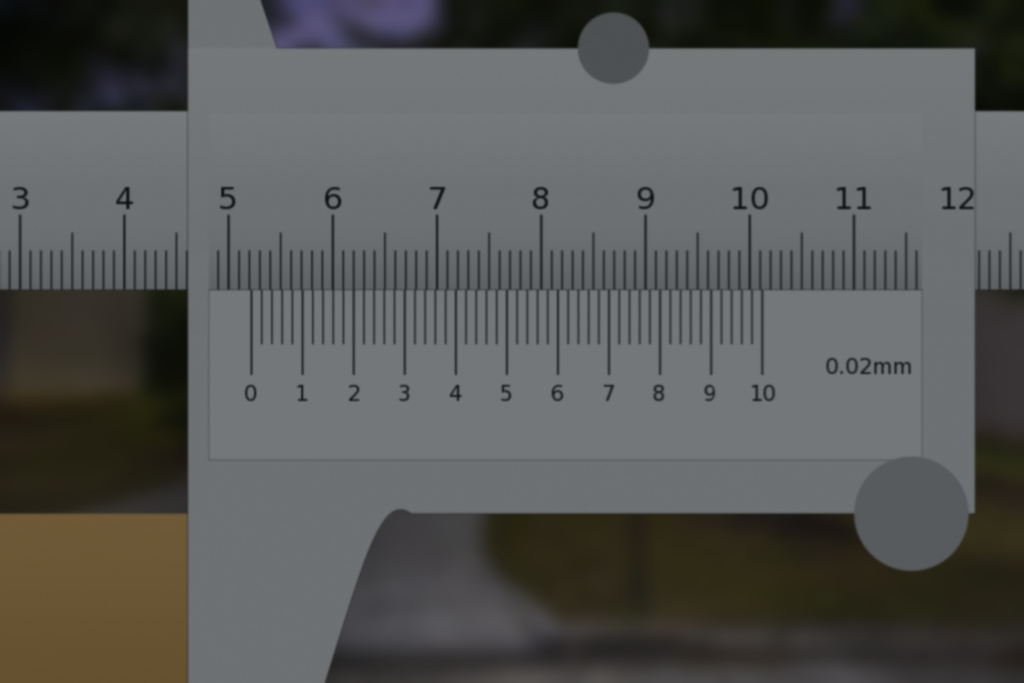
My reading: 52.2,mm
